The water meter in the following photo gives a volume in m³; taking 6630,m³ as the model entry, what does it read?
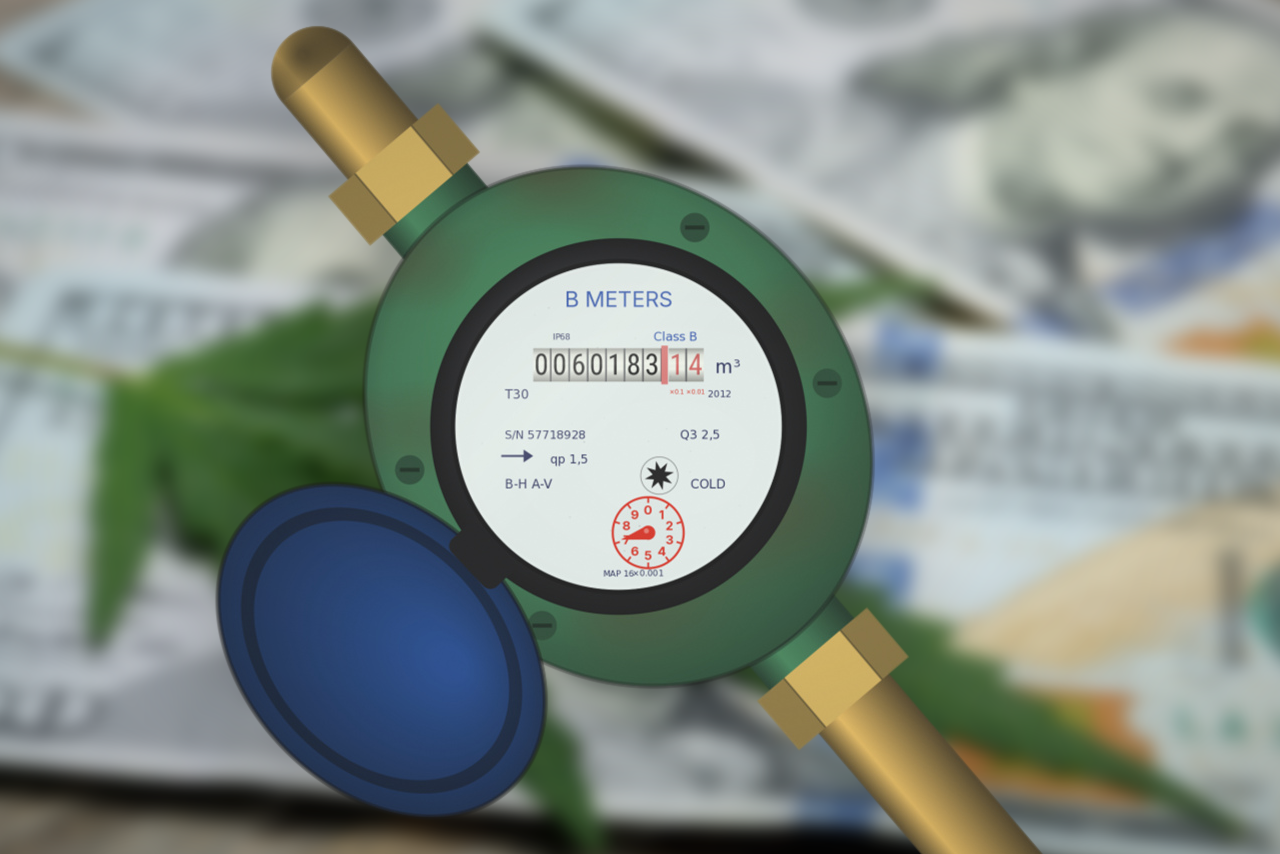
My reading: 60183.147,m³
